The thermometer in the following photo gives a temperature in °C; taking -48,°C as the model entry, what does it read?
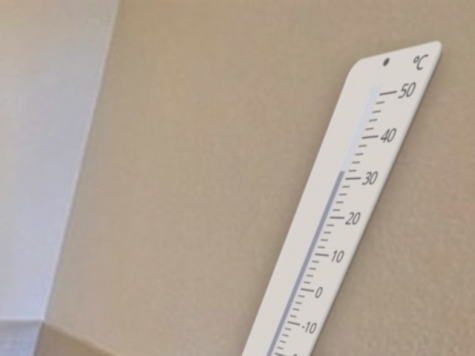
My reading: 32,°C
